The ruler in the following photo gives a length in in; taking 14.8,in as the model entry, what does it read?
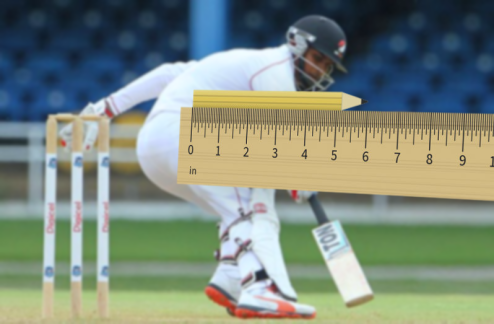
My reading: 6,in
